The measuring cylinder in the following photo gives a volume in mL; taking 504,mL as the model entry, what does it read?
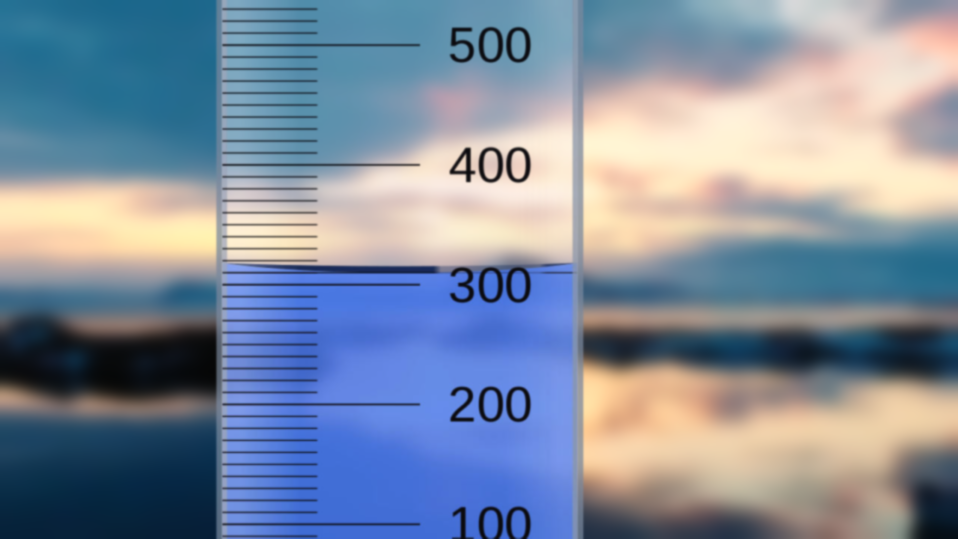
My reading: 310,mL
